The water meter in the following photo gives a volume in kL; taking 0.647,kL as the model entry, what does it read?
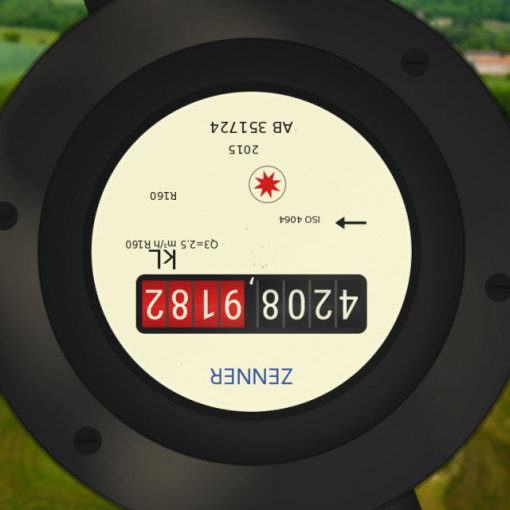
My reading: 4208.9182,kL
